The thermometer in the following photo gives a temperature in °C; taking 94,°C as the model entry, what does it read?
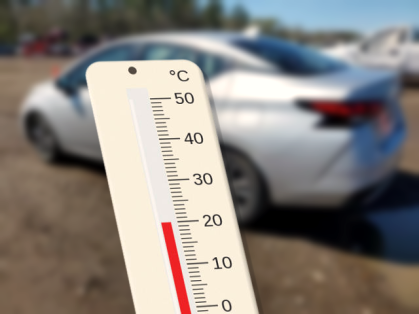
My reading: 20,°C
